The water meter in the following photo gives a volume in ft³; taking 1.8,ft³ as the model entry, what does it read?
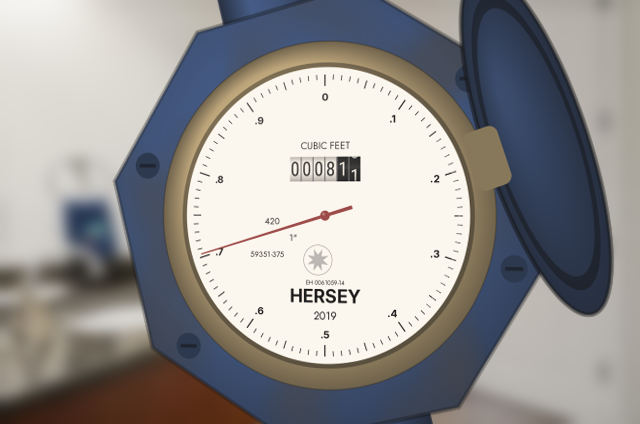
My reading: 810.70,ft³
